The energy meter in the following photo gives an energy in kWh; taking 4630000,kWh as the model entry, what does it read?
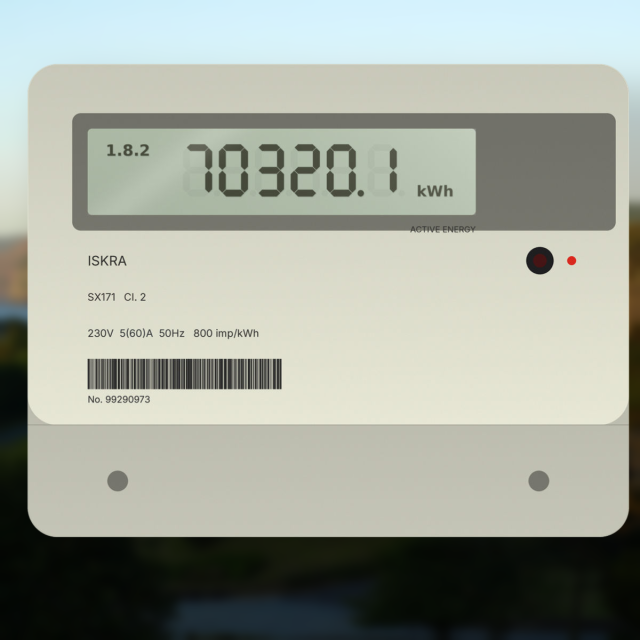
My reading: 70320.1,kWh
